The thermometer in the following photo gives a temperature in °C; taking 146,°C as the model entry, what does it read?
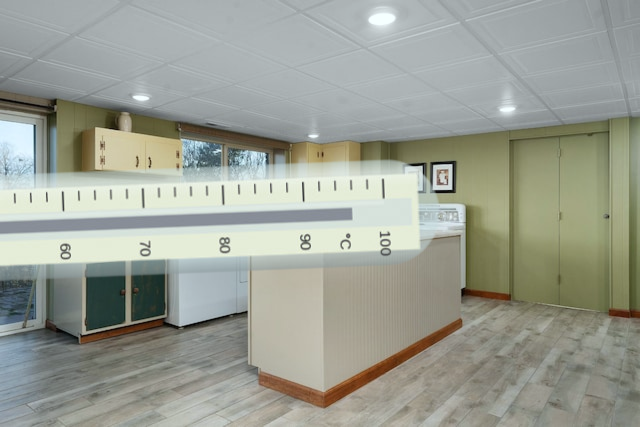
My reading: 96,°C
